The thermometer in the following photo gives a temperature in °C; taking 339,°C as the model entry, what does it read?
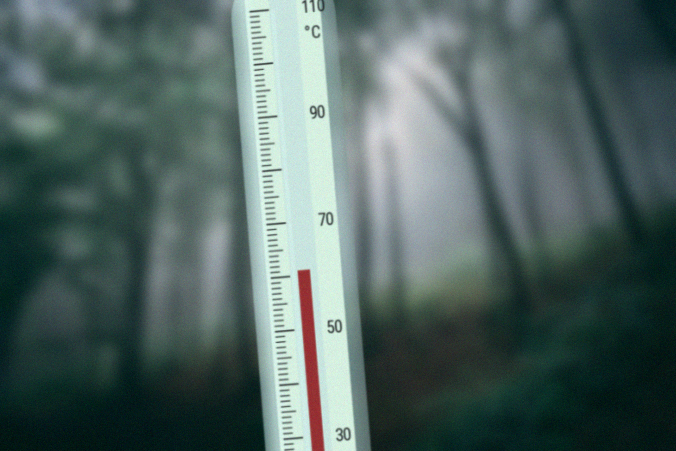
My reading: 61,°C
